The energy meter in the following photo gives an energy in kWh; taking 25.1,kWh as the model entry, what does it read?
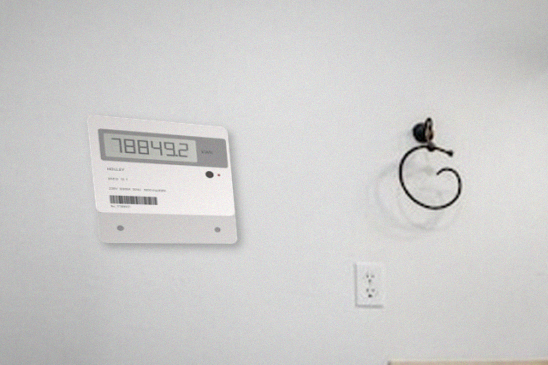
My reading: 78849.2,kWh
